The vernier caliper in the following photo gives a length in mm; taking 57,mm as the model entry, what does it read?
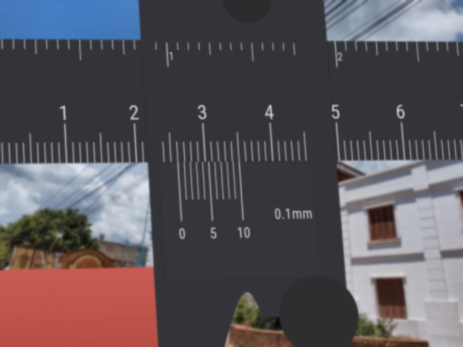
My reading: 26.0,mm
